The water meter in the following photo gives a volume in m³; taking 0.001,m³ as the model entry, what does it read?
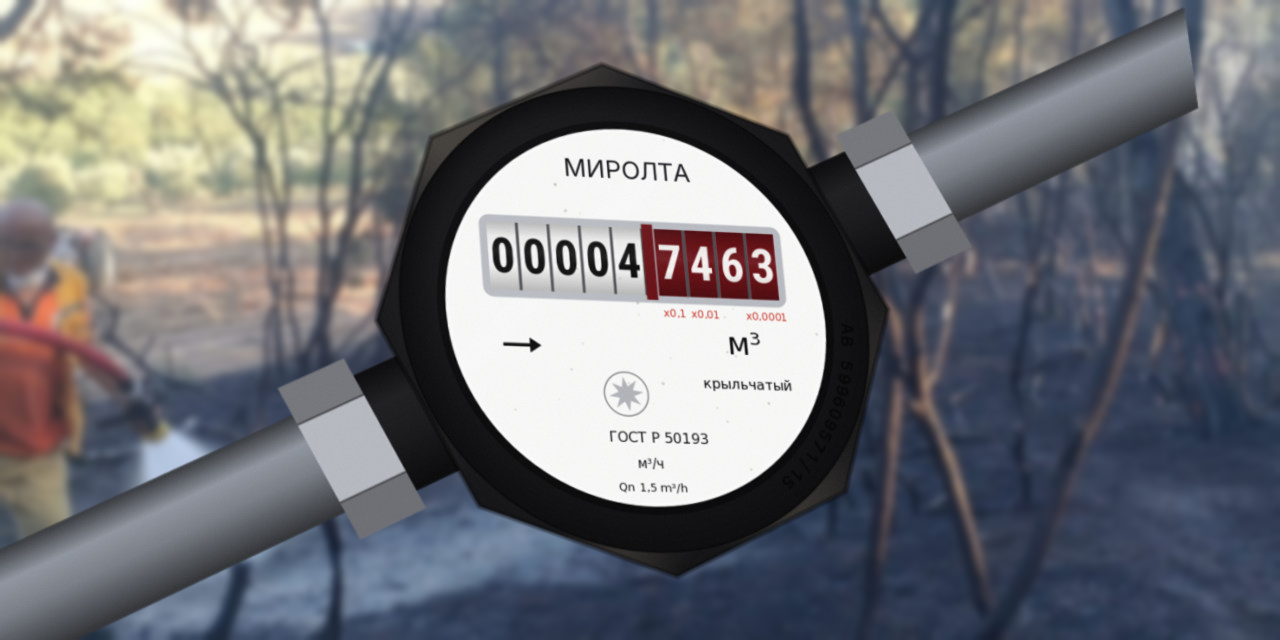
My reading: 4.7463,m³
